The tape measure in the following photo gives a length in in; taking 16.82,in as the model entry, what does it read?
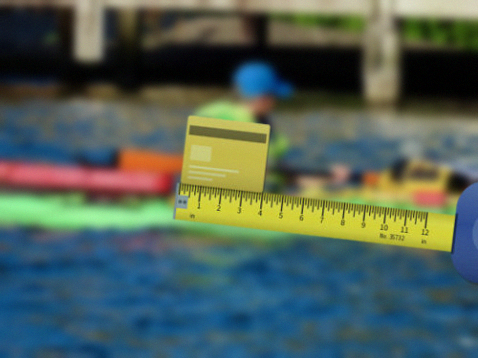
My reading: 4,in
